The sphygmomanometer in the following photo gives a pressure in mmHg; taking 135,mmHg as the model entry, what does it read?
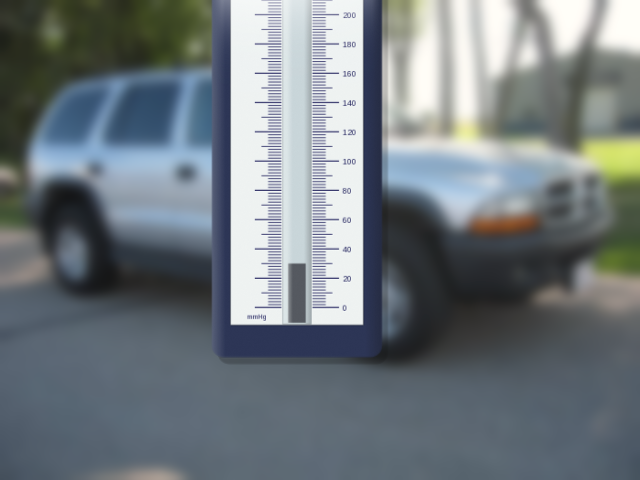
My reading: 30,mmHg
